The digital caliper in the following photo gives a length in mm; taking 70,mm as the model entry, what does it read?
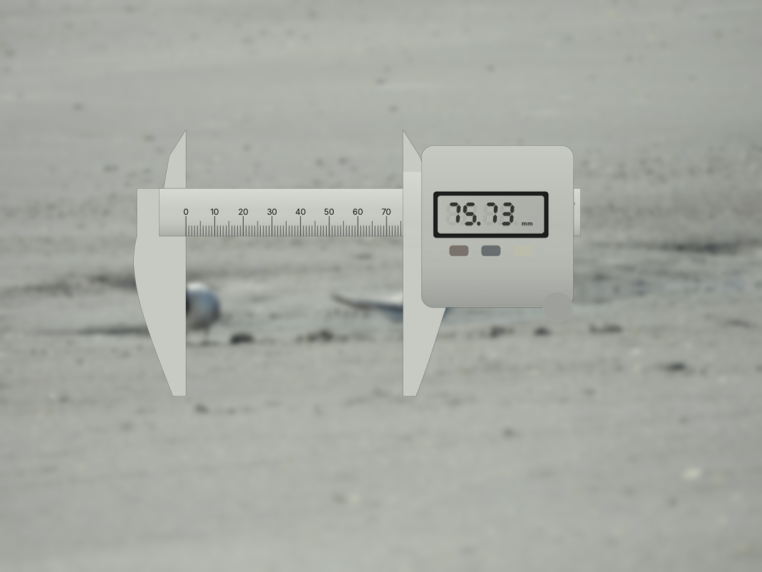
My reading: 75.73,mm
